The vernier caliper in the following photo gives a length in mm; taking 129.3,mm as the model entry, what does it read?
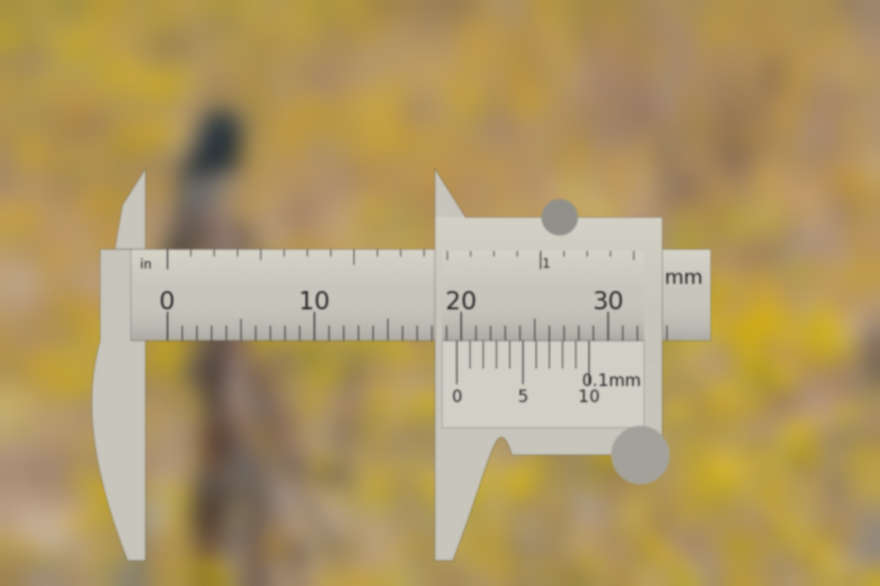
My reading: 19.7,mm
